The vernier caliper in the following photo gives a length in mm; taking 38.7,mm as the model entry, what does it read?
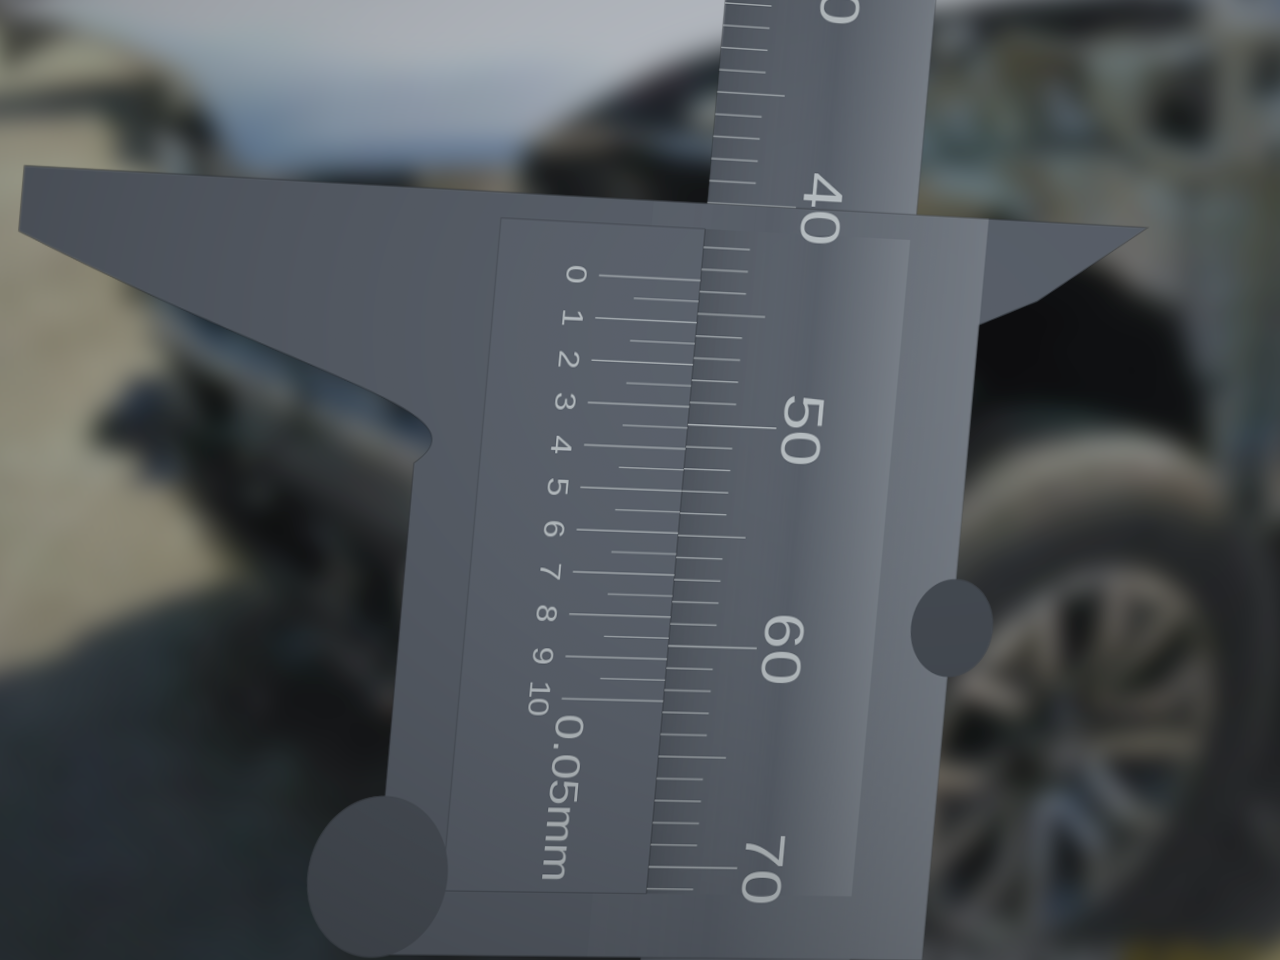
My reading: 43.5,mm
